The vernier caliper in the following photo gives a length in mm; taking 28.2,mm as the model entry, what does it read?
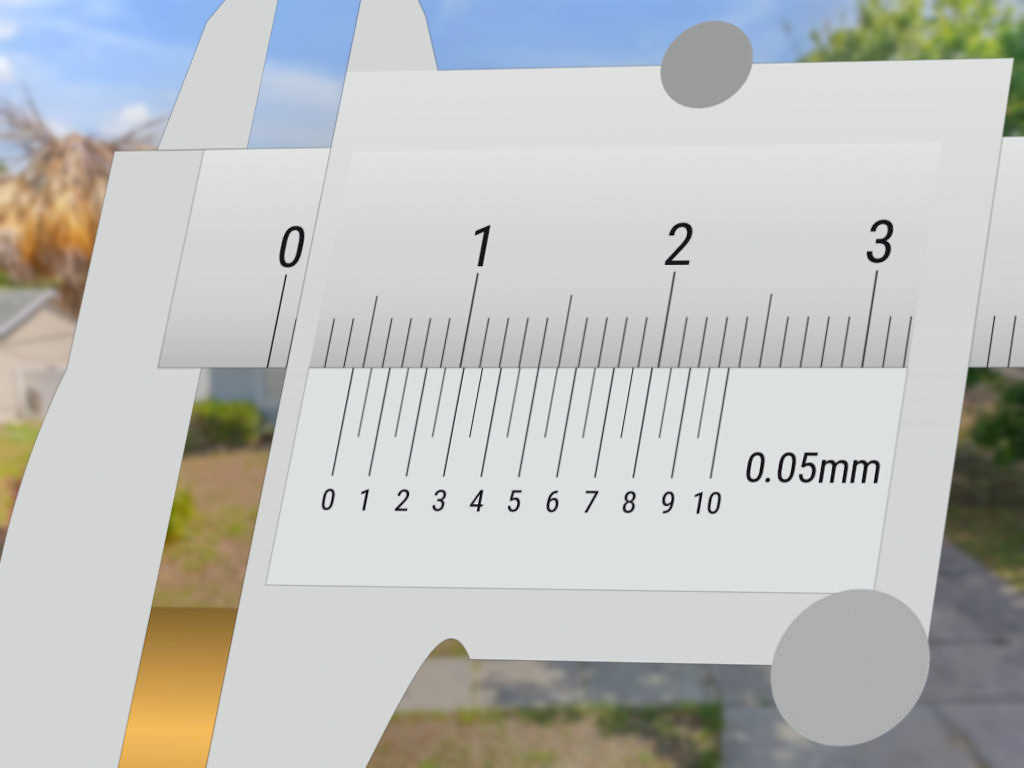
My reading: 4.5,mm
